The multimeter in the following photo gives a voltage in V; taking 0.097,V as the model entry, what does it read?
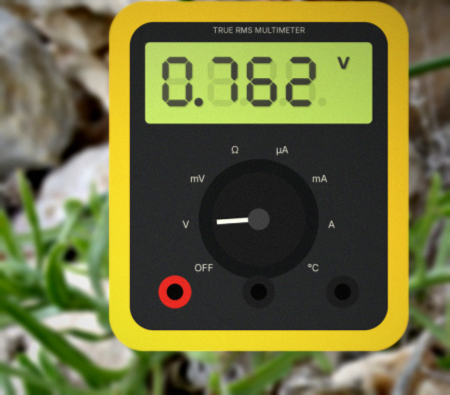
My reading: 0.762,V
